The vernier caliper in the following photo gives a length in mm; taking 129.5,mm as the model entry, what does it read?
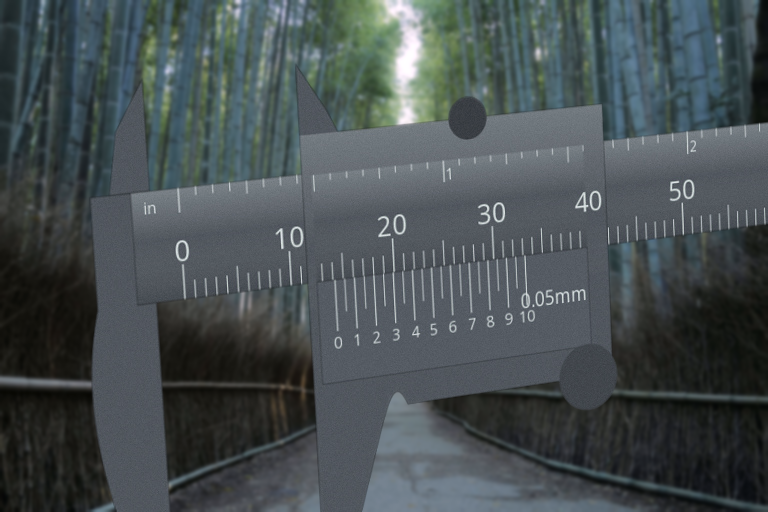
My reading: 14.2,mm
